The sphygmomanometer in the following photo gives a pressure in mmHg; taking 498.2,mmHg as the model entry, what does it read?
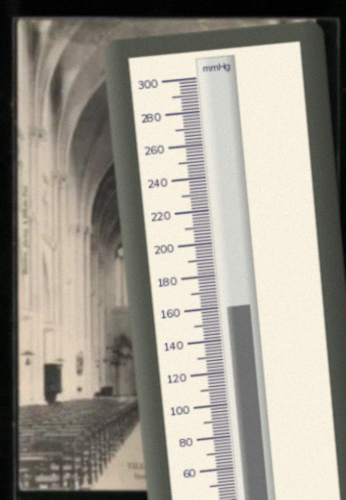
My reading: 160,mmHg
